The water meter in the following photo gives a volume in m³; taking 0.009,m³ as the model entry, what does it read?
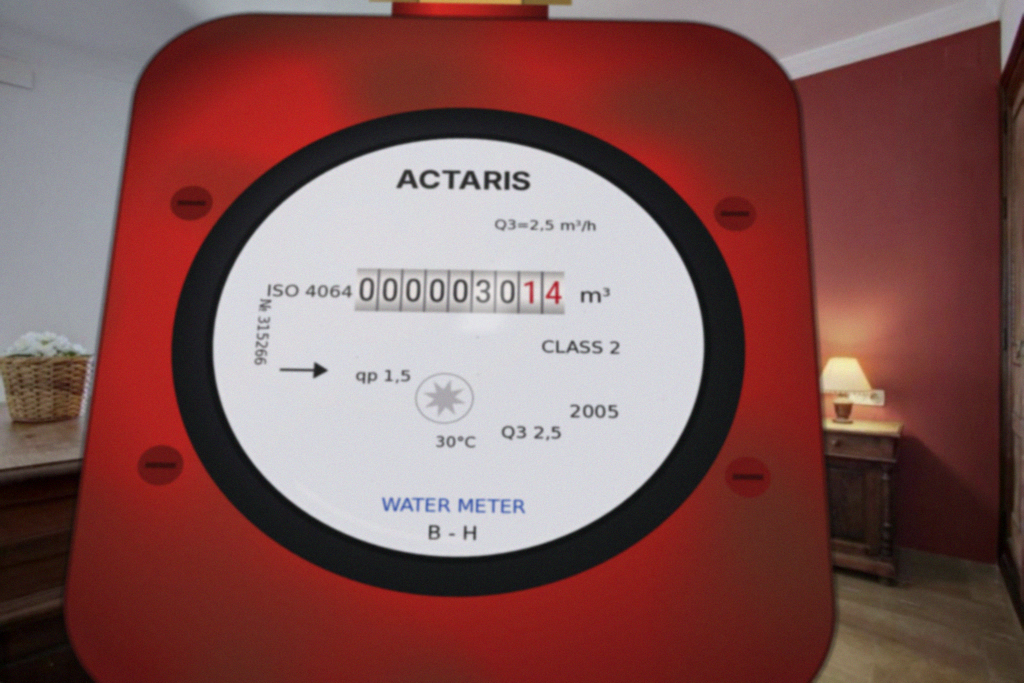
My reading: 30.14,m³
